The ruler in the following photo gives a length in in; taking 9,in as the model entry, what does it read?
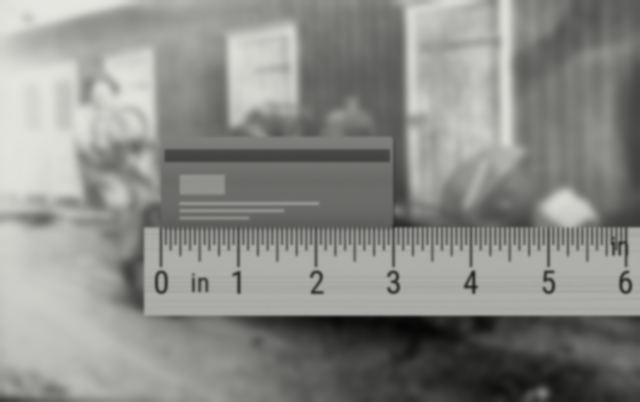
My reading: 3,in
